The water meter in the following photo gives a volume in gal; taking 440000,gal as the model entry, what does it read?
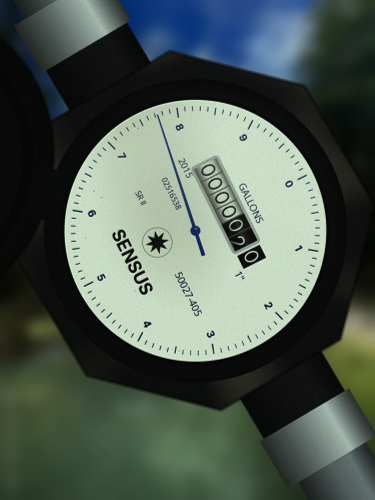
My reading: 17.7,gal
